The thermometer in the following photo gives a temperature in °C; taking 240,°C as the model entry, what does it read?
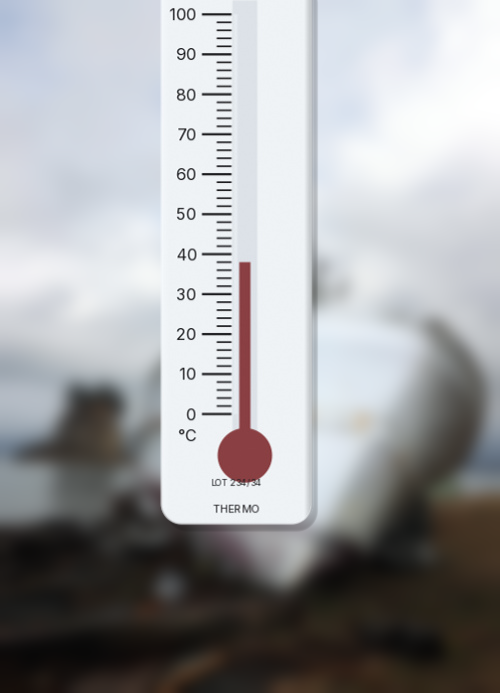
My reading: 38,°C
